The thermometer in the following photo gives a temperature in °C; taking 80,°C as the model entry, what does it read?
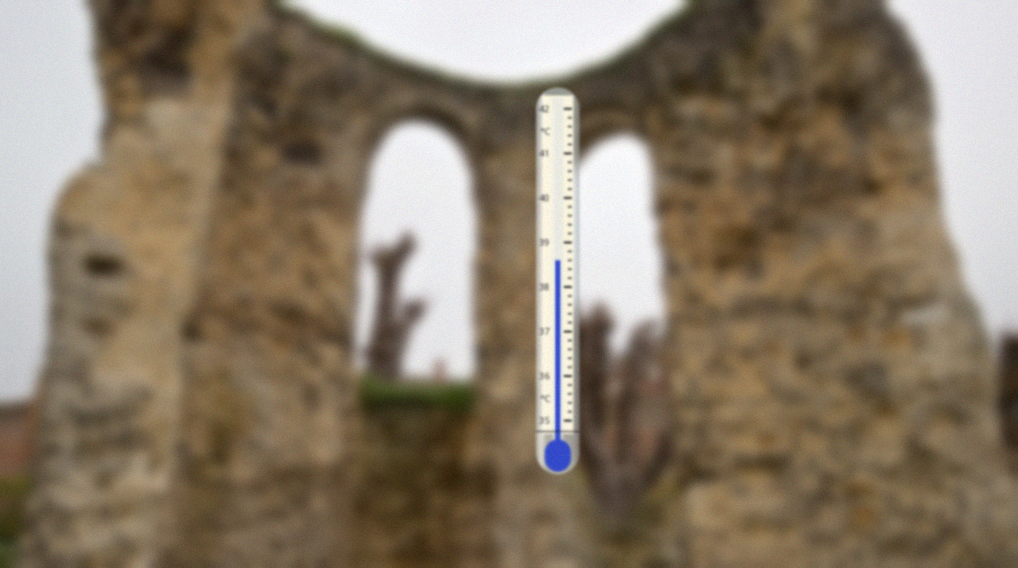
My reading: 38.6,°C
